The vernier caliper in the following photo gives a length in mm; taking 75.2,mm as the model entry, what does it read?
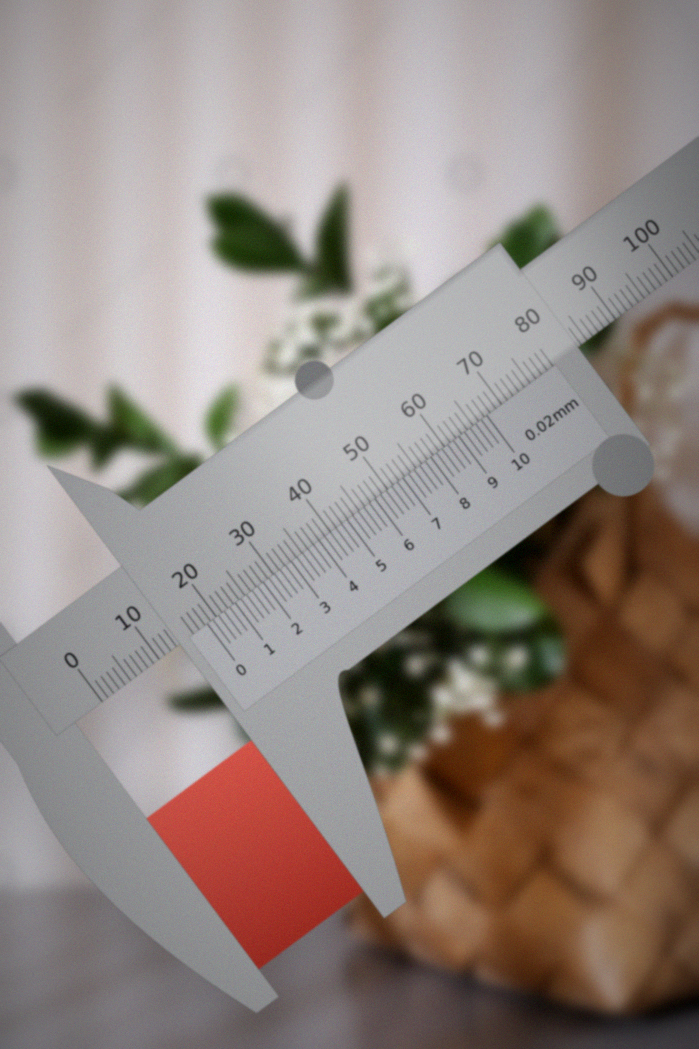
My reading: 18.4,mm
